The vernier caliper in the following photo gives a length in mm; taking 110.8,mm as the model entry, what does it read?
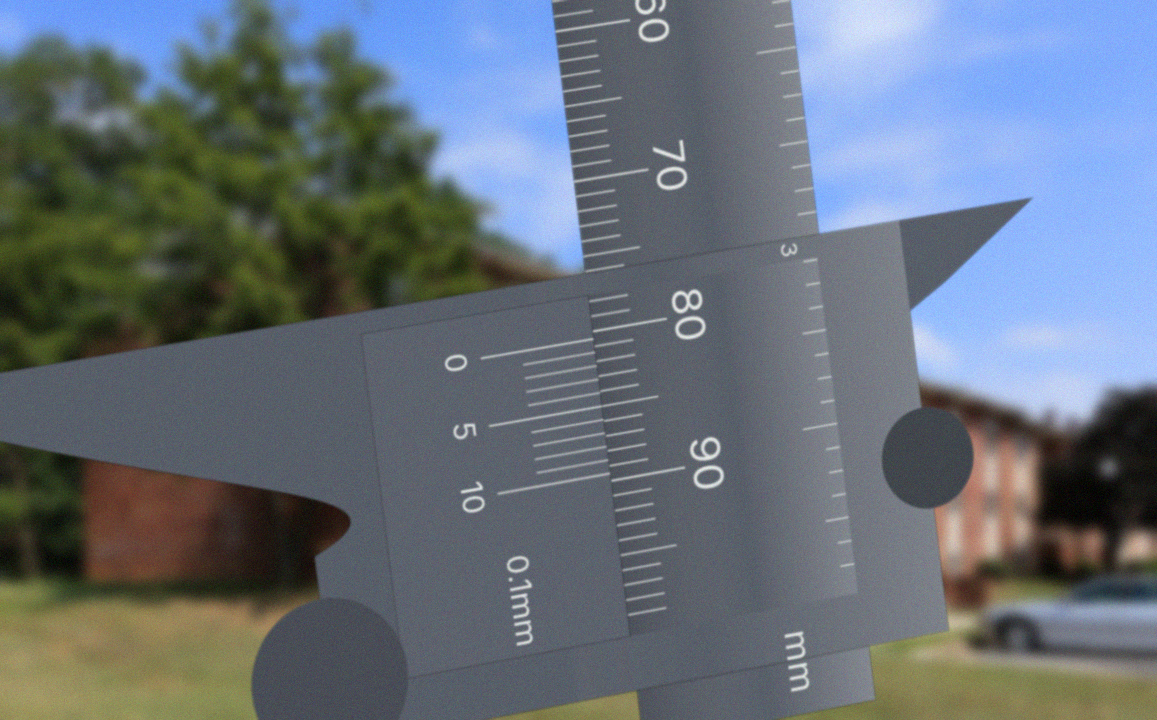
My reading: 80.5,mm
